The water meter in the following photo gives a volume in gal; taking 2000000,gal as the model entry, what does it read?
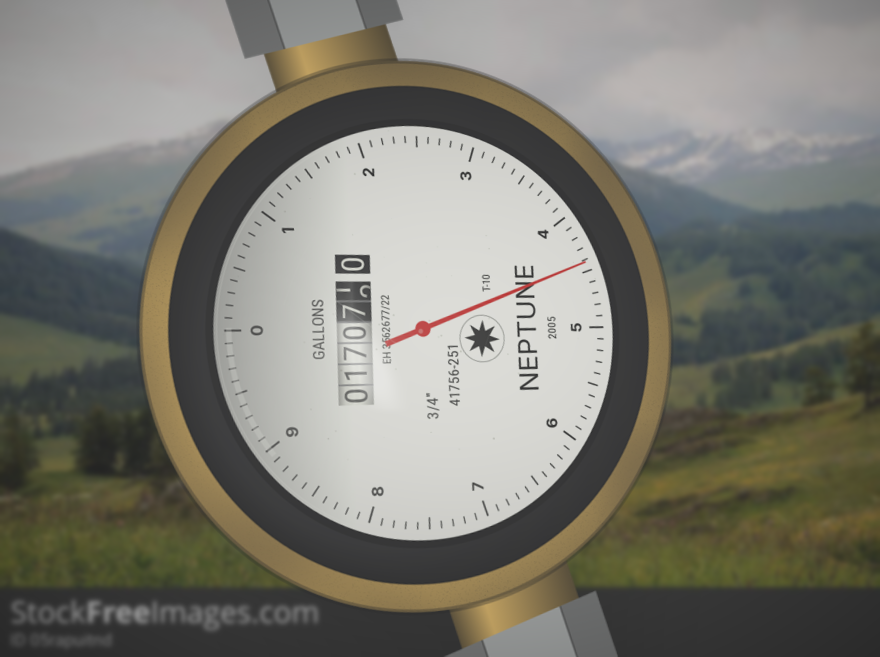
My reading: 170714.4,gal
